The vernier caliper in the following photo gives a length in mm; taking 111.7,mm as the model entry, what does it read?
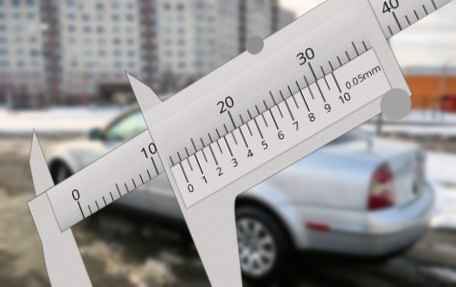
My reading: 12.8,mm
